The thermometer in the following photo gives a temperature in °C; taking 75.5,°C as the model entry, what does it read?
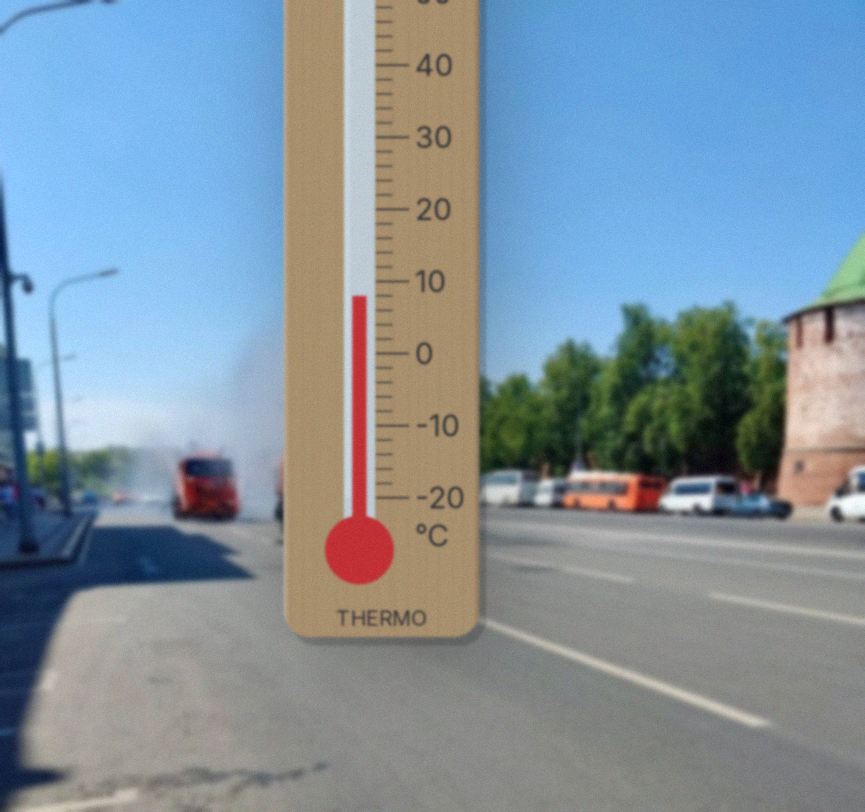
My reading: 8,°C
